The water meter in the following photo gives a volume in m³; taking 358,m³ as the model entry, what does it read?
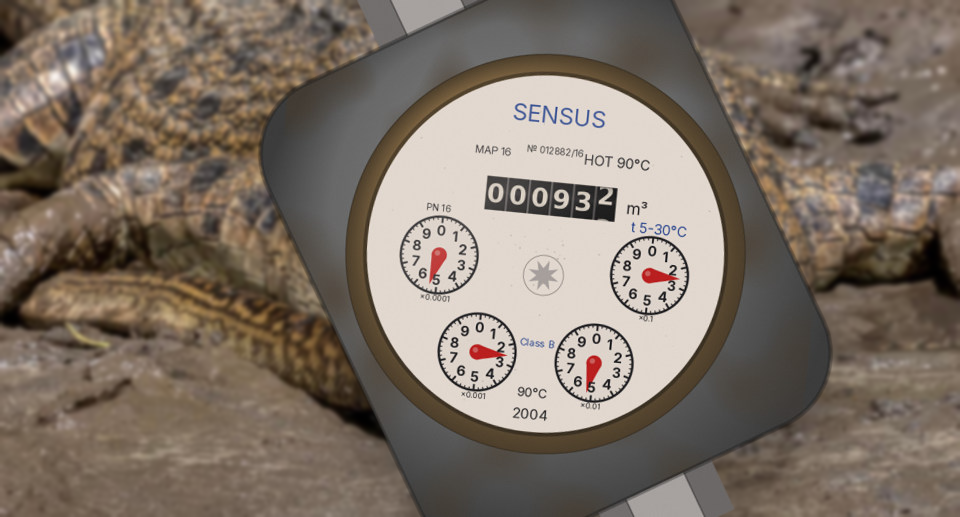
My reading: 932.2525,m³
